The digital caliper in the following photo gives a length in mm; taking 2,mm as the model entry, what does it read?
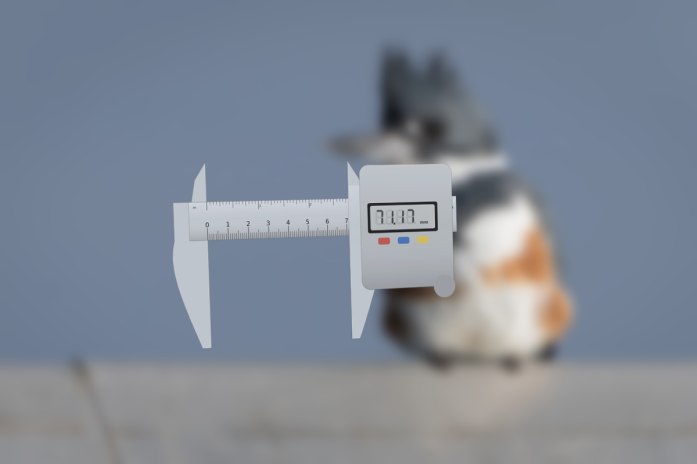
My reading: 71.17,mm
